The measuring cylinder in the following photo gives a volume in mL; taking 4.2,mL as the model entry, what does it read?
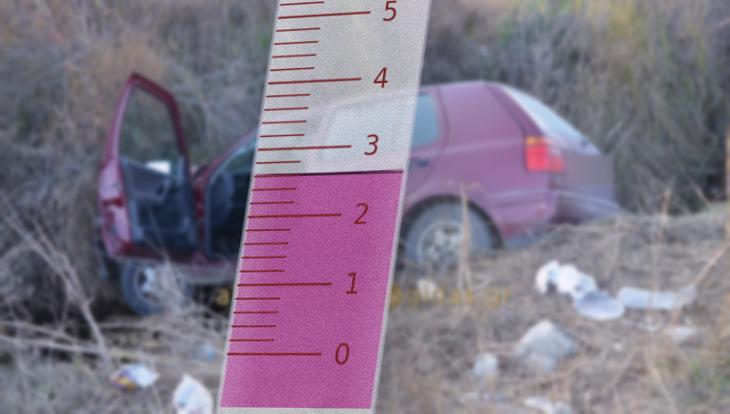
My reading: 2.6,mL
